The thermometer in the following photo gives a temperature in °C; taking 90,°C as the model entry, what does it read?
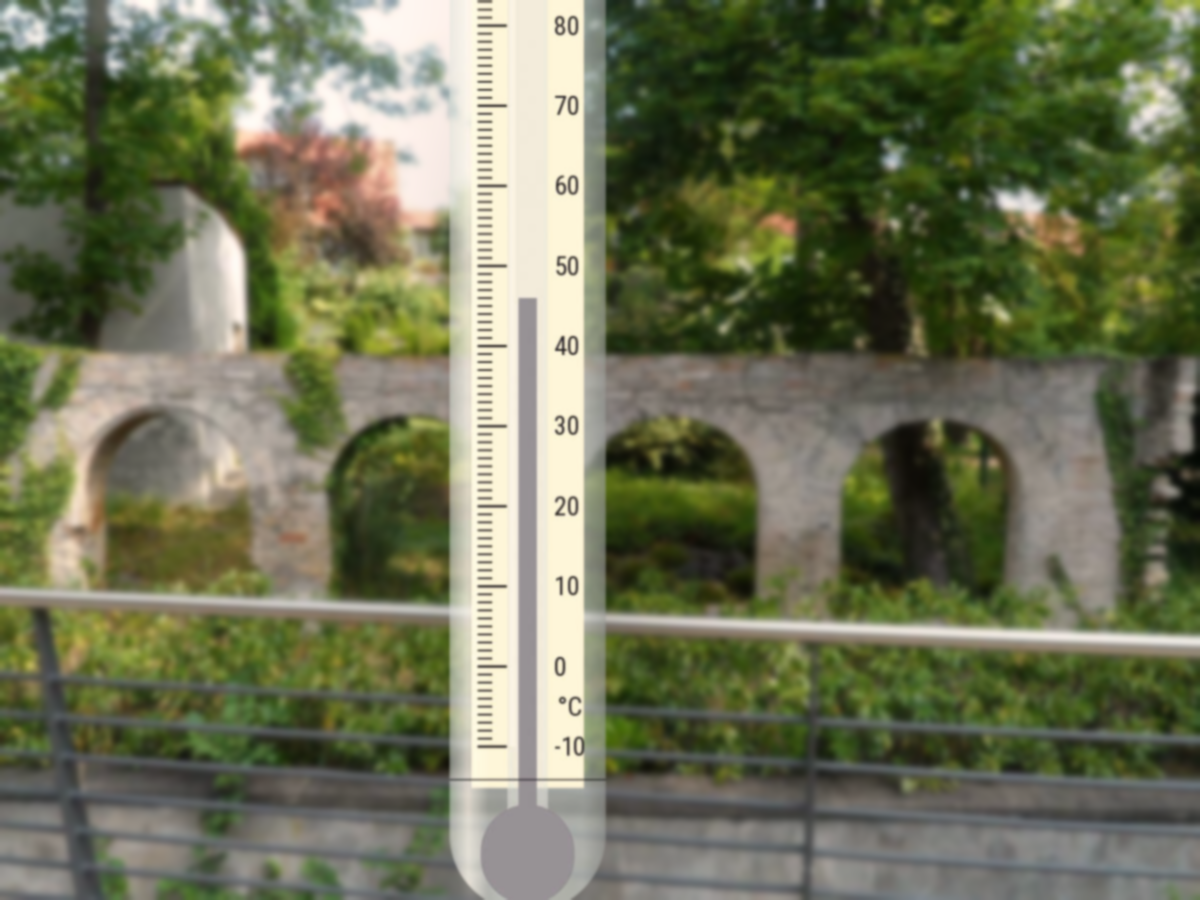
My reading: 46,°C
